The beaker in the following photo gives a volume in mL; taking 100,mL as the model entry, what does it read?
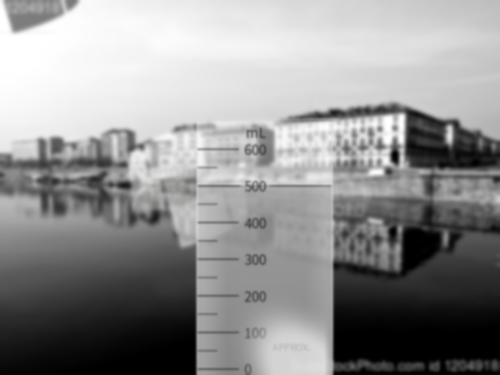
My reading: 500,mL
